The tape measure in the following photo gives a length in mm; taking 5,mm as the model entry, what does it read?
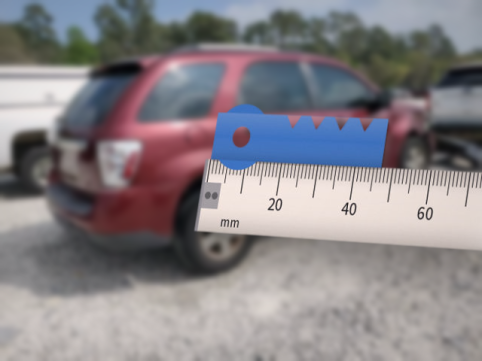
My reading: 47,mm
